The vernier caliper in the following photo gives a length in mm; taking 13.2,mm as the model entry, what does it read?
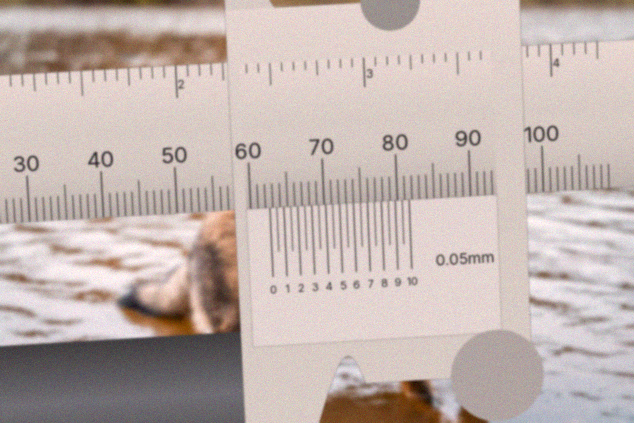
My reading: 62.6,mm
